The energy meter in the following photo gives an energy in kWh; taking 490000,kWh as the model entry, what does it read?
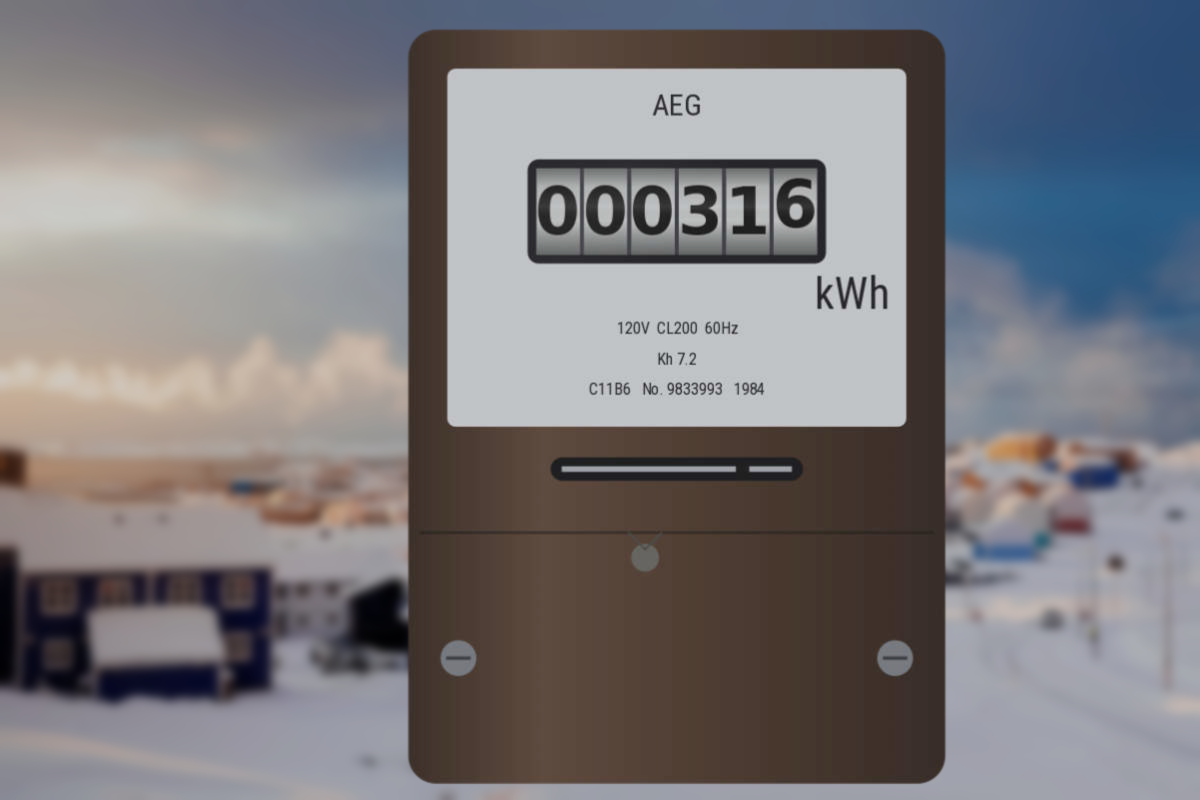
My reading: 316,kWh
